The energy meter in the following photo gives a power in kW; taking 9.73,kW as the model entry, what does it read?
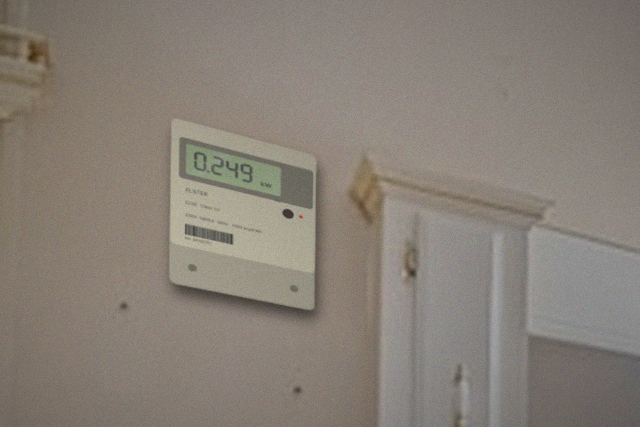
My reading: 0.249,kW
